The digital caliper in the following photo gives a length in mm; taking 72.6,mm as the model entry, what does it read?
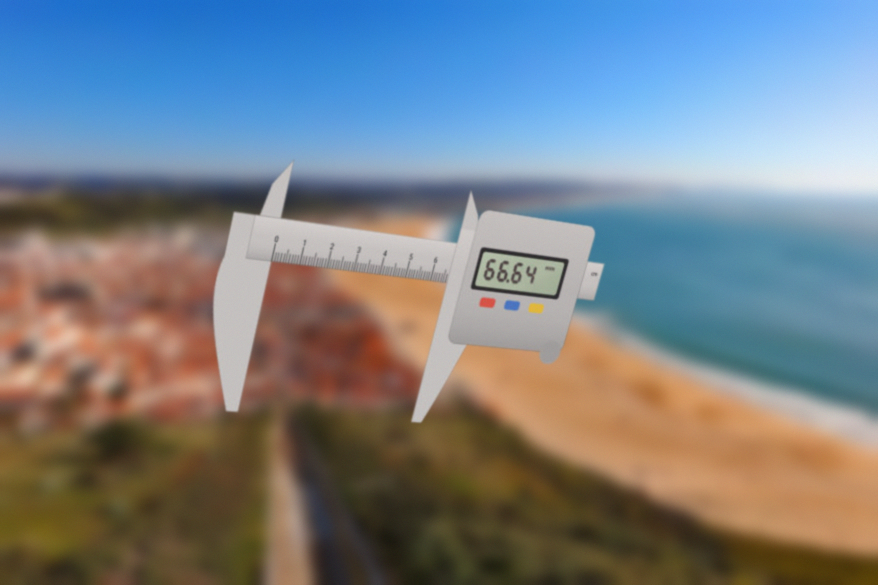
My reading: 66.64,mm
